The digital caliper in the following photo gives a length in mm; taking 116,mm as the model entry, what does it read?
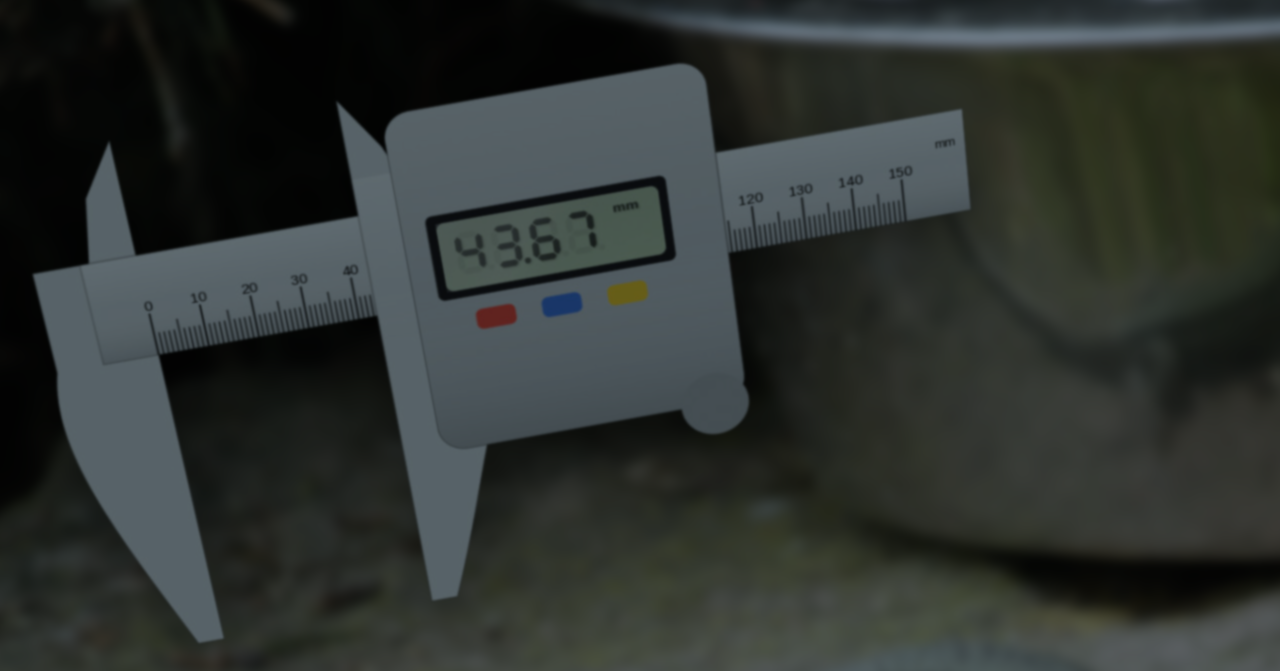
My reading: 43.67,mm
